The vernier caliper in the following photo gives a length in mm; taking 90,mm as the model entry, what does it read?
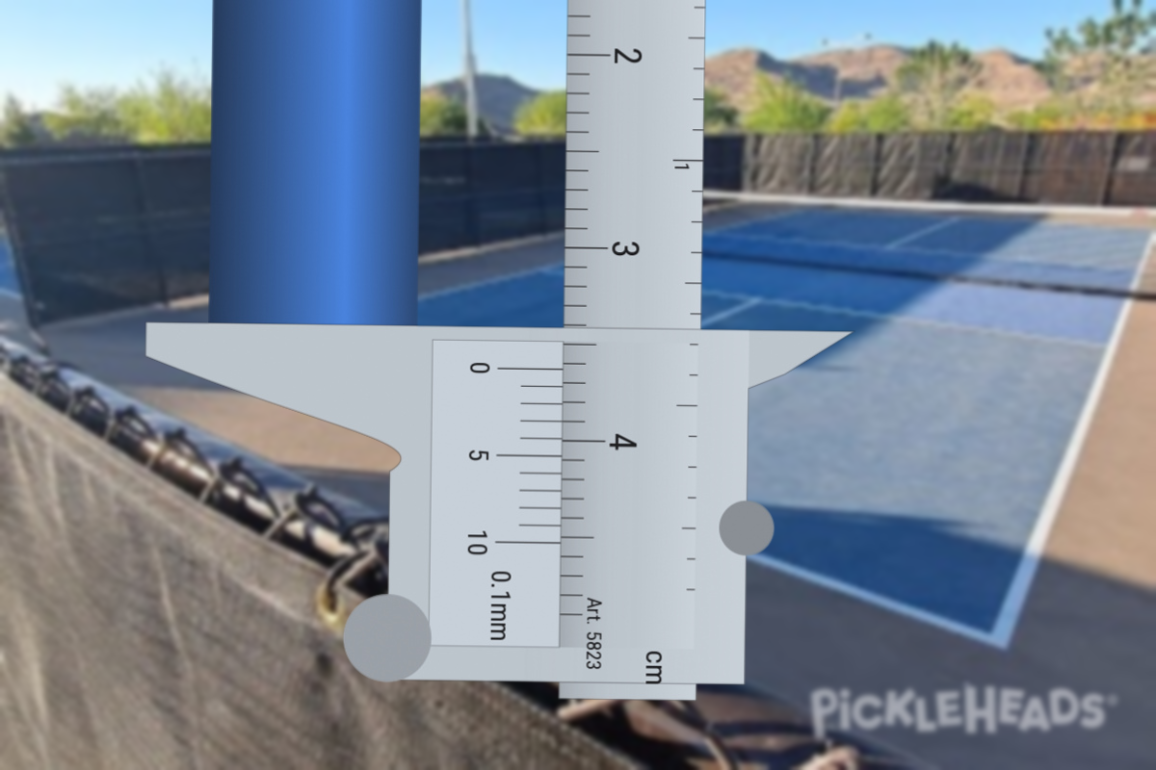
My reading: 36.3,mm
